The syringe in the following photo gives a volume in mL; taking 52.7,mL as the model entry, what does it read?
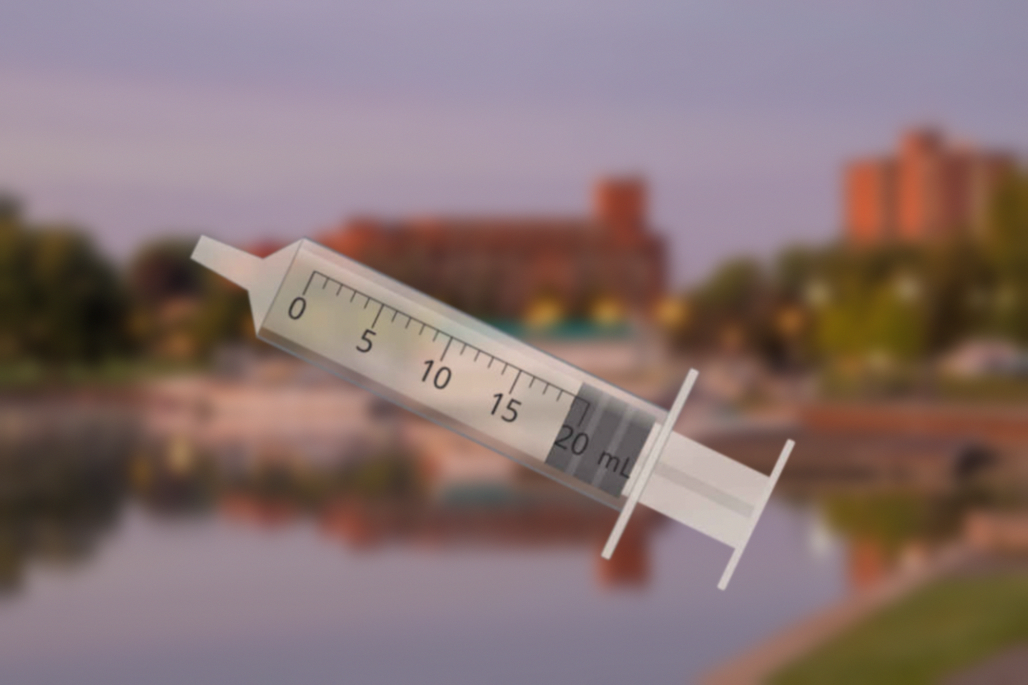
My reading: 19,mL
